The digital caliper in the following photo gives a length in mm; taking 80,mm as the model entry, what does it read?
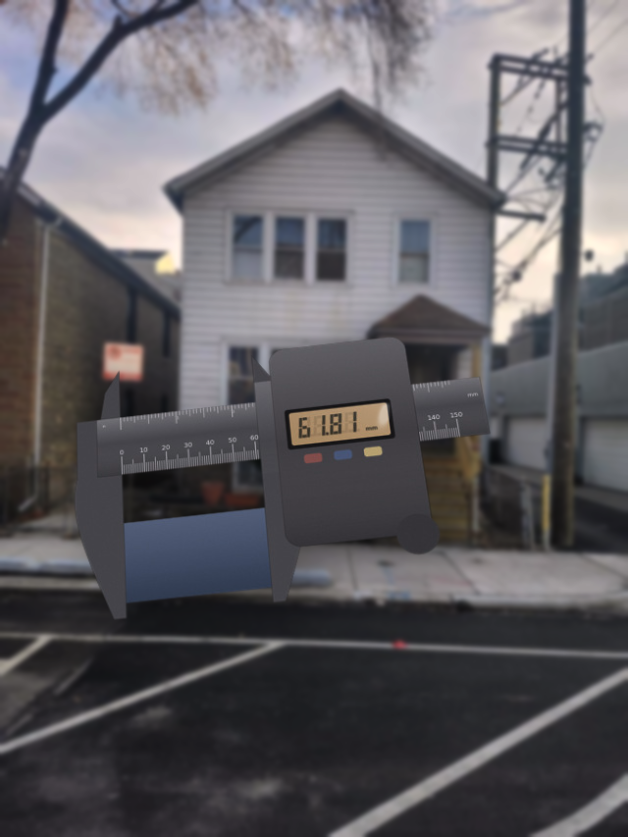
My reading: 61.81,mm
